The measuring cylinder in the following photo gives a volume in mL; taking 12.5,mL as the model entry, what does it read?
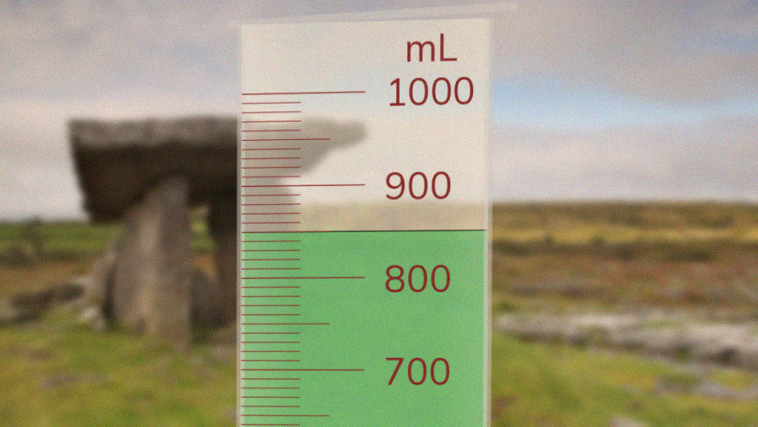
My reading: 850,mL
